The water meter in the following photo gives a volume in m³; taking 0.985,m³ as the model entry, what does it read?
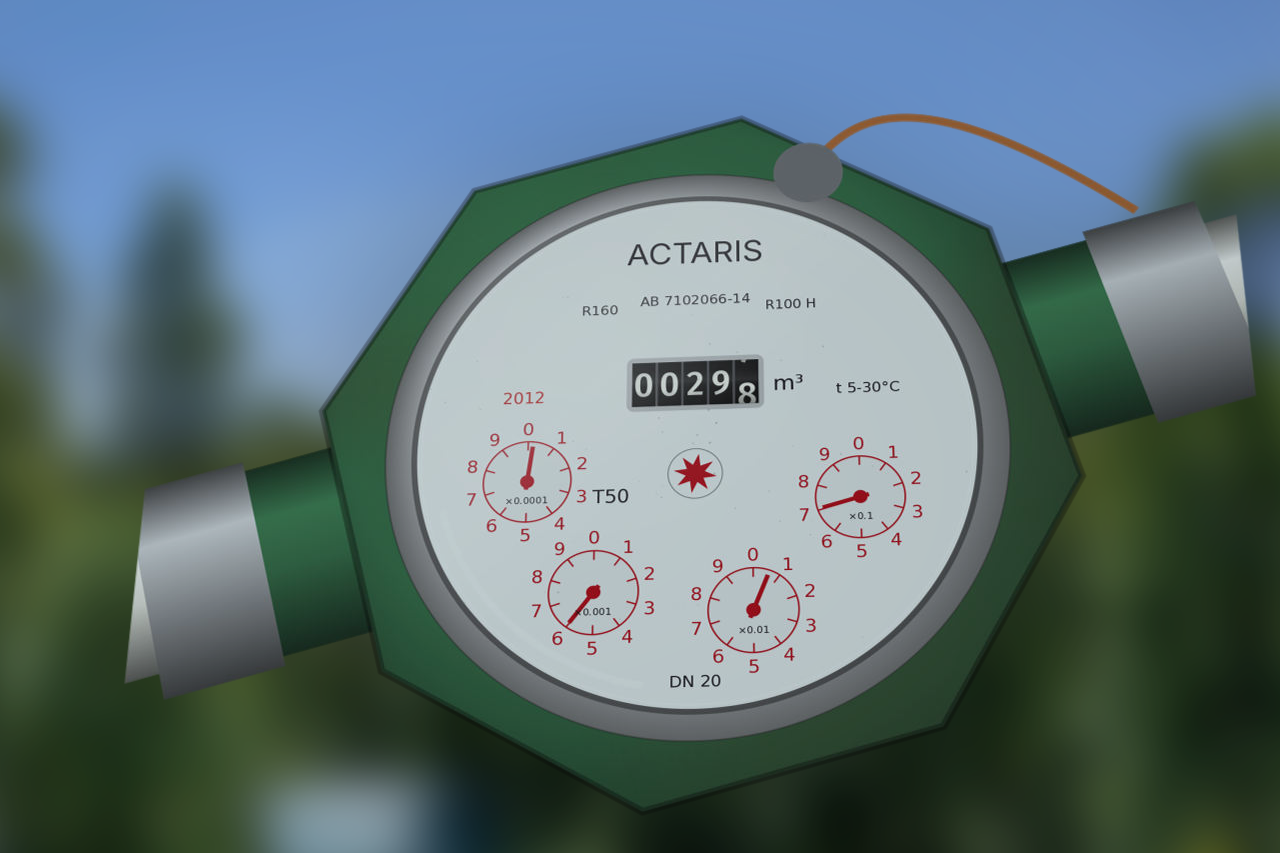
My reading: 297.7060,m³
